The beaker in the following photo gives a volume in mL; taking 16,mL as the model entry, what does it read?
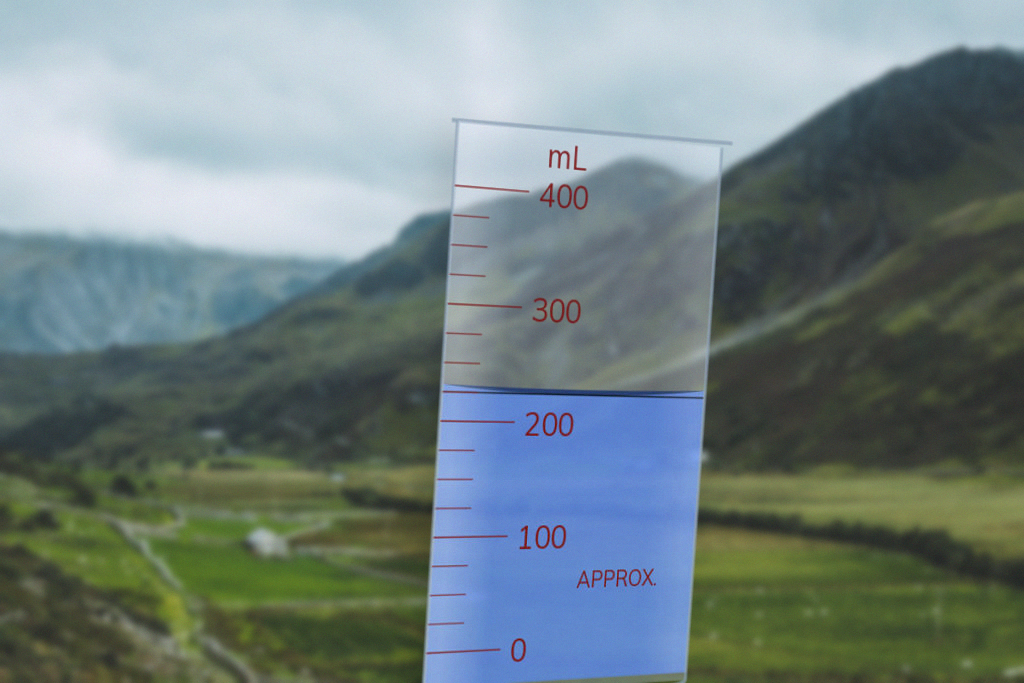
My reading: 225,mL
